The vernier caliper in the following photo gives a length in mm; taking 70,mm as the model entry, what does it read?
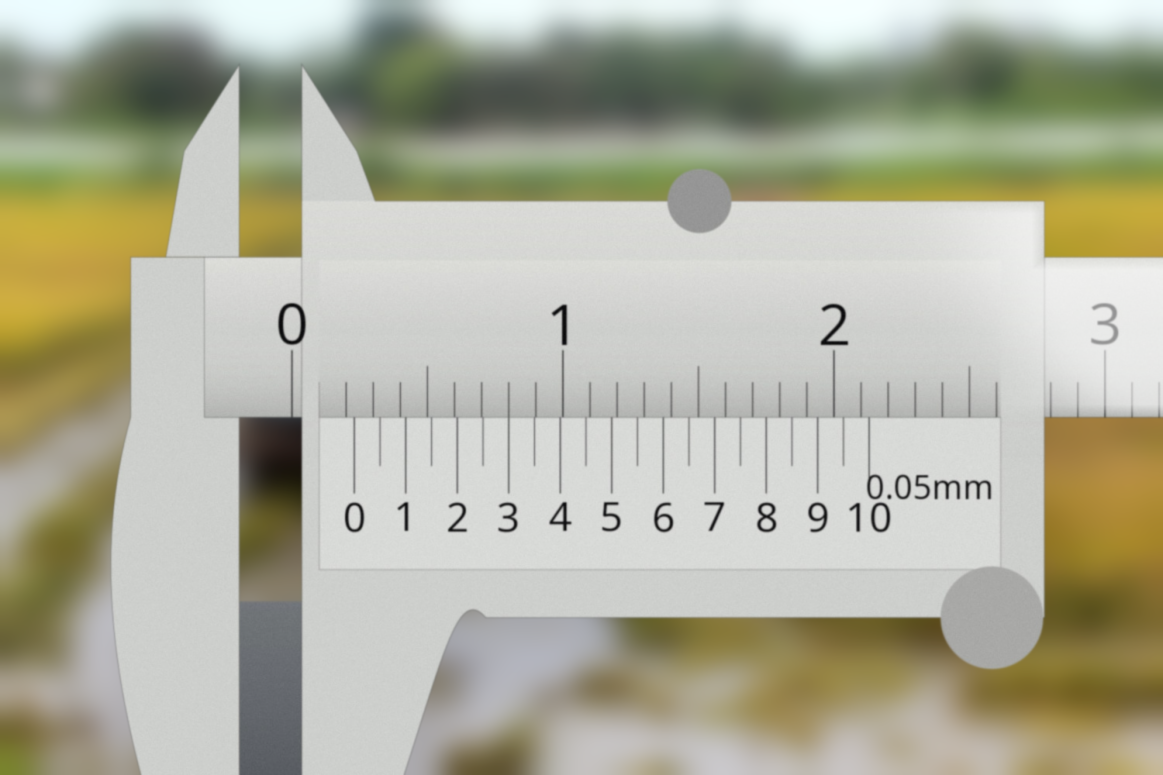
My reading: 2.30,mm
